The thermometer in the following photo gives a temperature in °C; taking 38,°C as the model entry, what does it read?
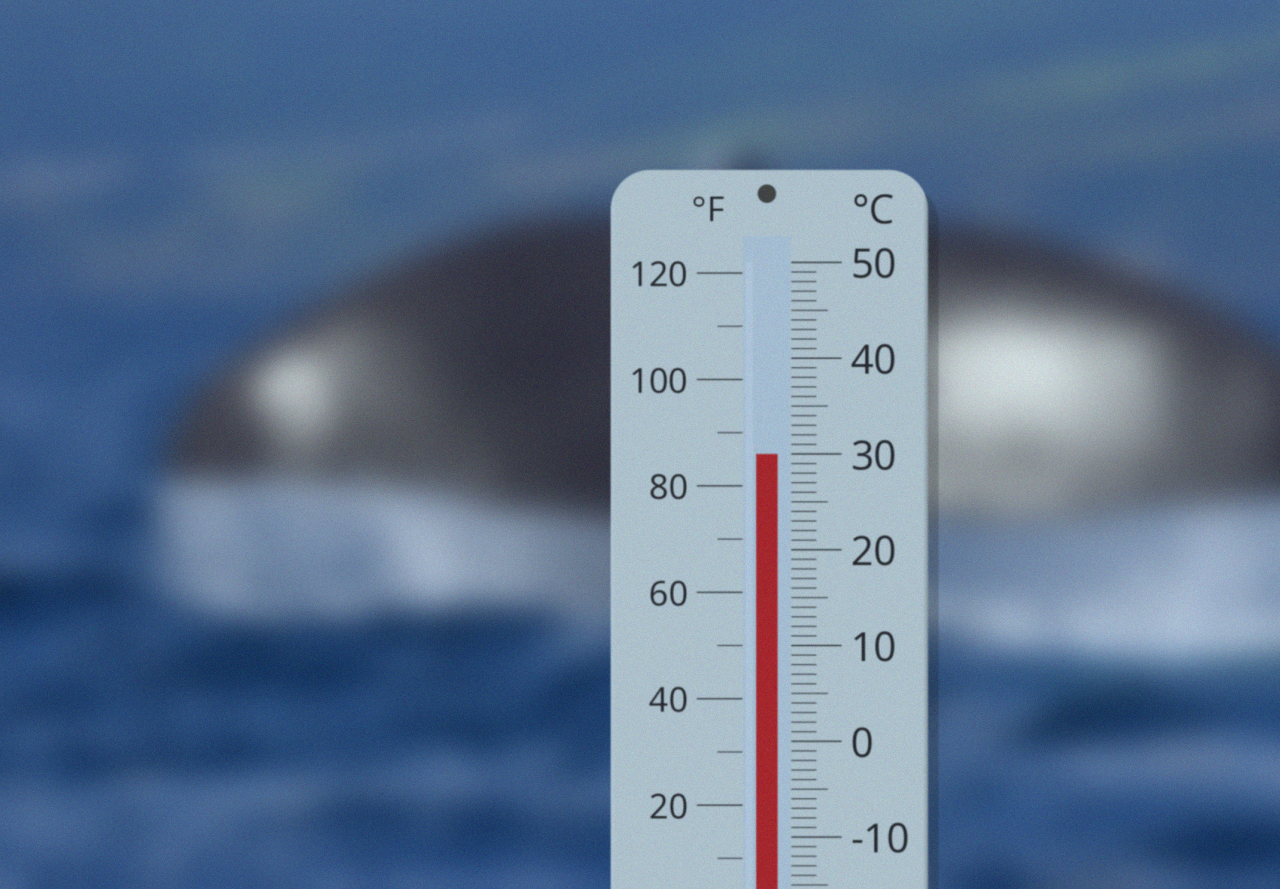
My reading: 30,°C
